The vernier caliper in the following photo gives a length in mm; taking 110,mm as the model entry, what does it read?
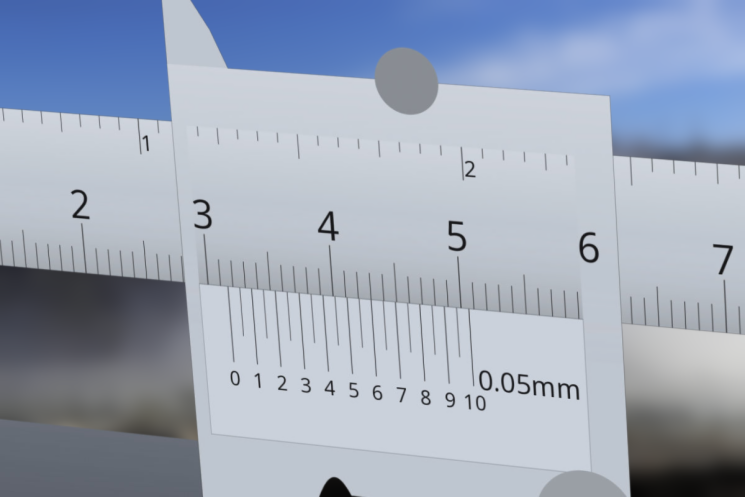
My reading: 31.6,mm
